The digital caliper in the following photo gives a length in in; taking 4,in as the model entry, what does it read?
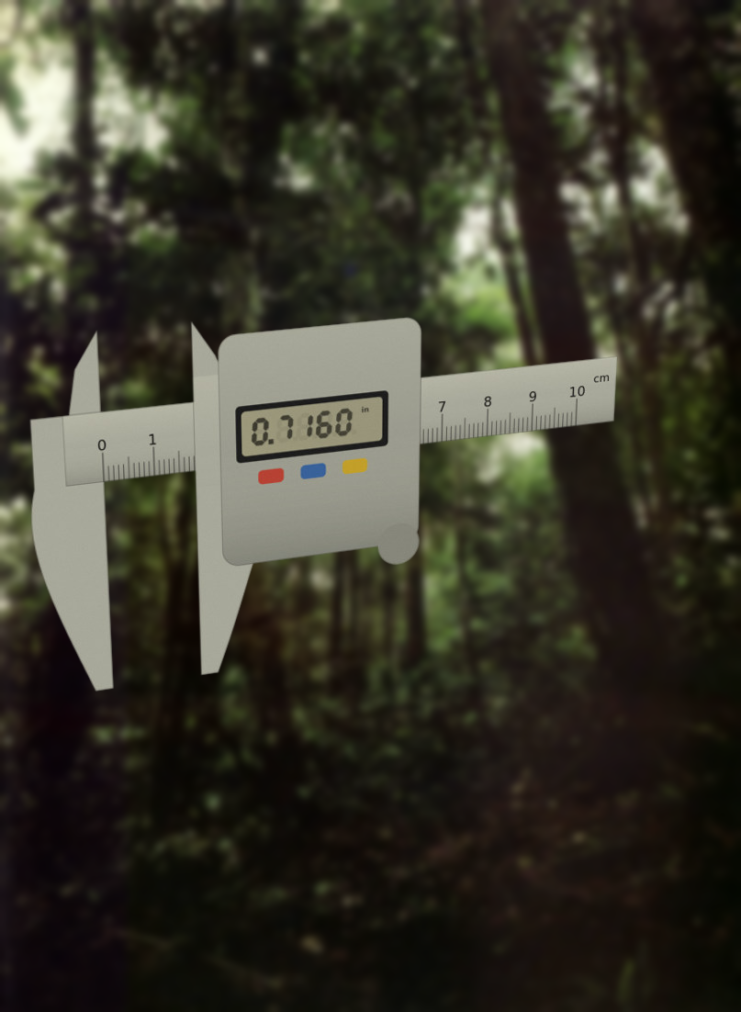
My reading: 0.7160,in
